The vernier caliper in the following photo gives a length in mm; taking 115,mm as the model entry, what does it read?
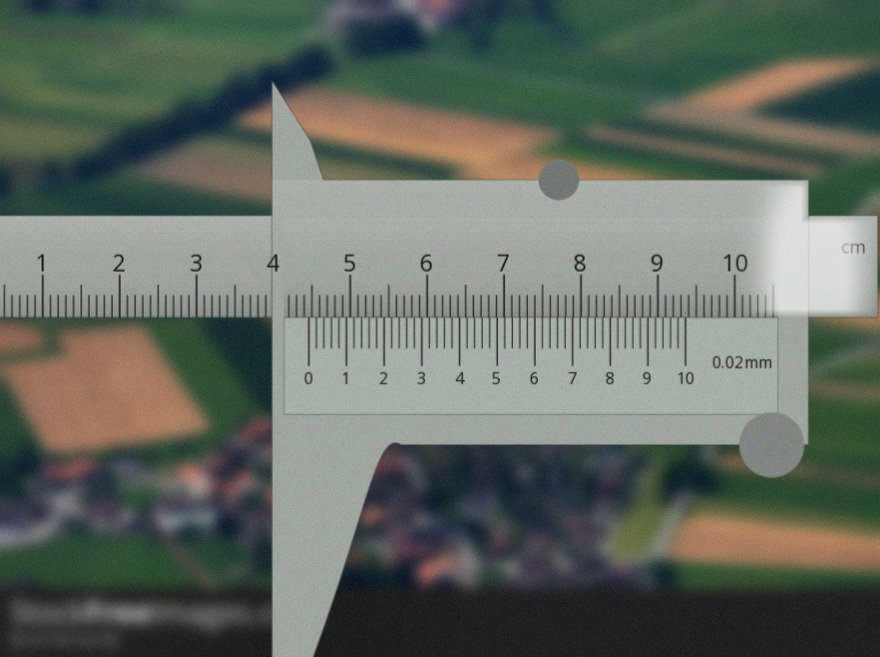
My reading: 44.6,mm
